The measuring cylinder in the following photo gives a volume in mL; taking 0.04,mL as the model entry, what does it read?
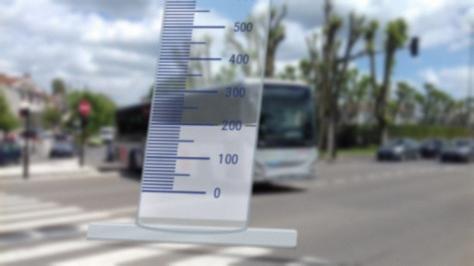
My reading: 200,mL
